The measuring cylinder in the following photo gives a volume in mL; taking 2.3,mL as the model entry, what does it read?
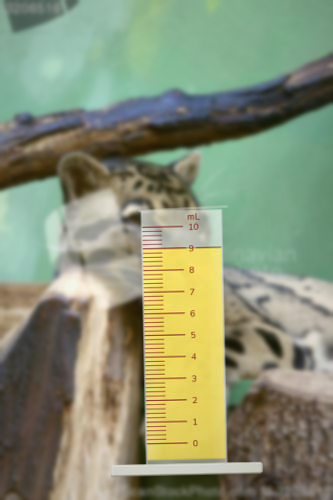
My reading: 9,mL
